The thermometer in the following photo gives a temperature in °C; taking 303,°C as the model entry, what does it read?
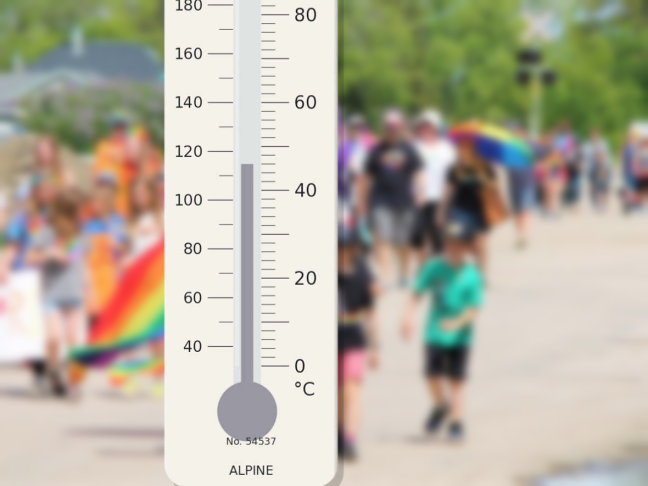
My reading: 46,°C
